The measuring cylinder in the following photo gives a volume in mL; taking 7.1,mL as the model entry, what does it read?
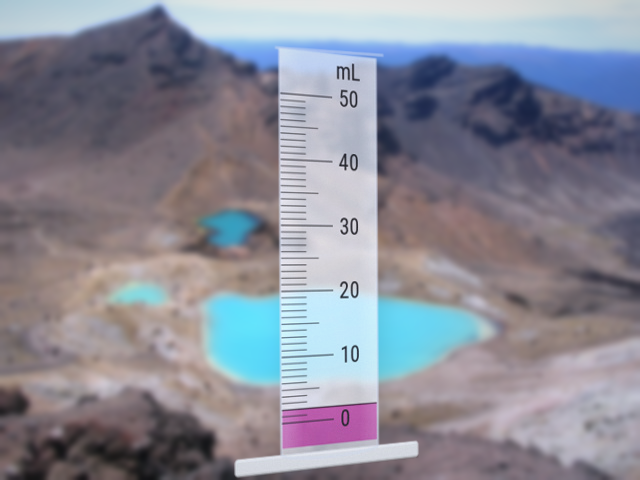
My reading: 2,mL
